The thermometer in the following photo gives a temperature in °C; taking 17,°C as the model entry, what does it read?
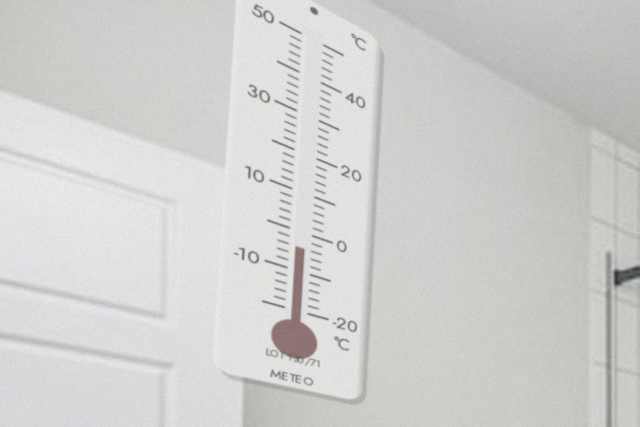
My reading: -4,°C
